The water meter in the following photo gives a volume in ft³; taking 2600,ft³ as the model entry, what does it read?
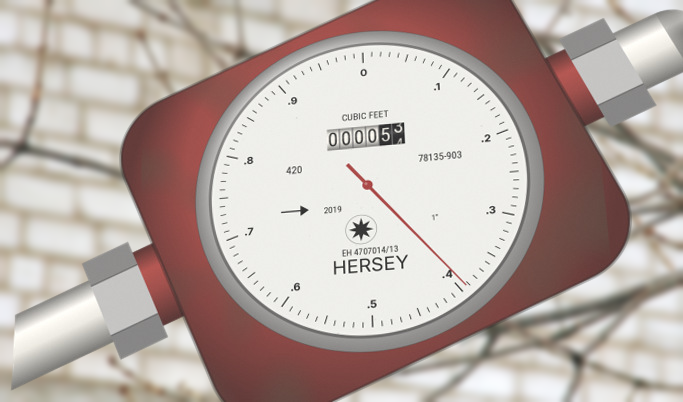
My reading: 53.39,ft³
